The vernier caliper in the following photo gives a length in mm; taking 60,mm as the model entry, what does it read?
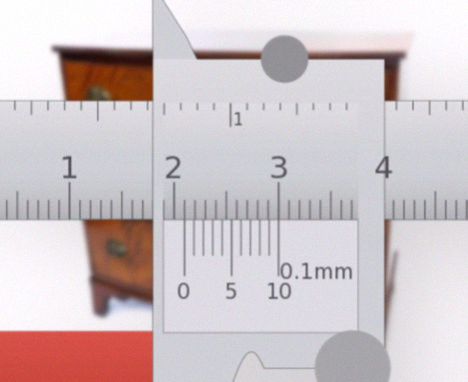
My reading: 21.0,mm
